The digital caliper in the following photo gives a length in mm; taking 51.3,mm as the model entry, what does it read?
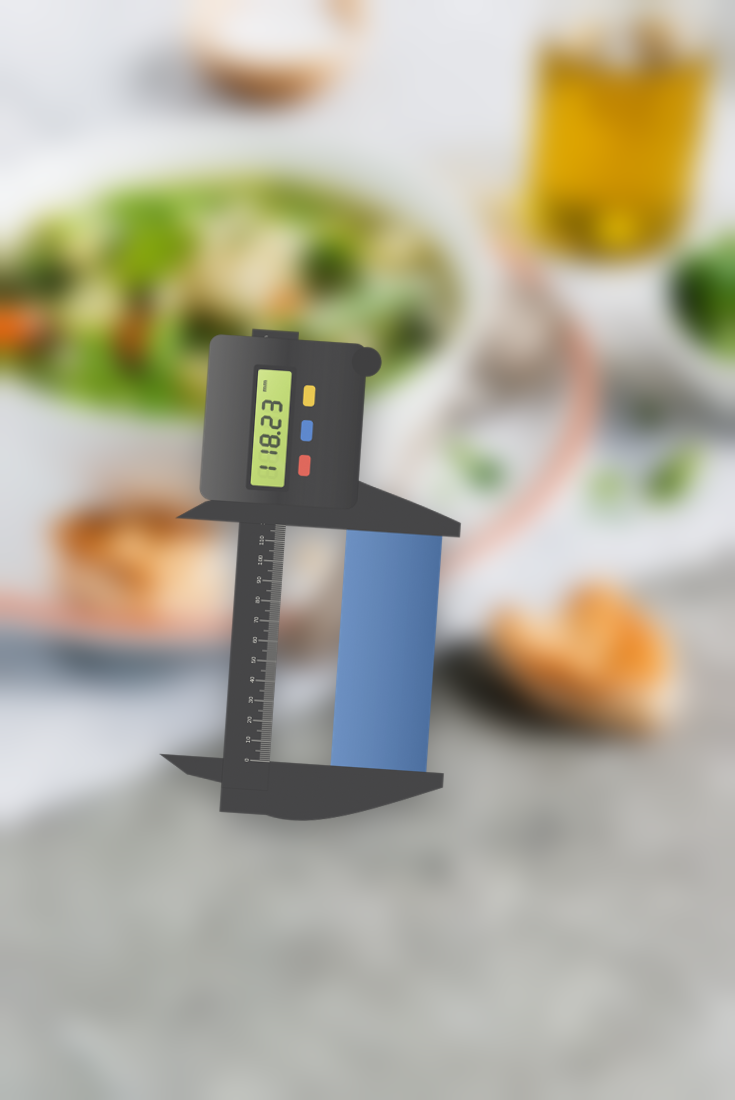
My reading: 118.23,mm
